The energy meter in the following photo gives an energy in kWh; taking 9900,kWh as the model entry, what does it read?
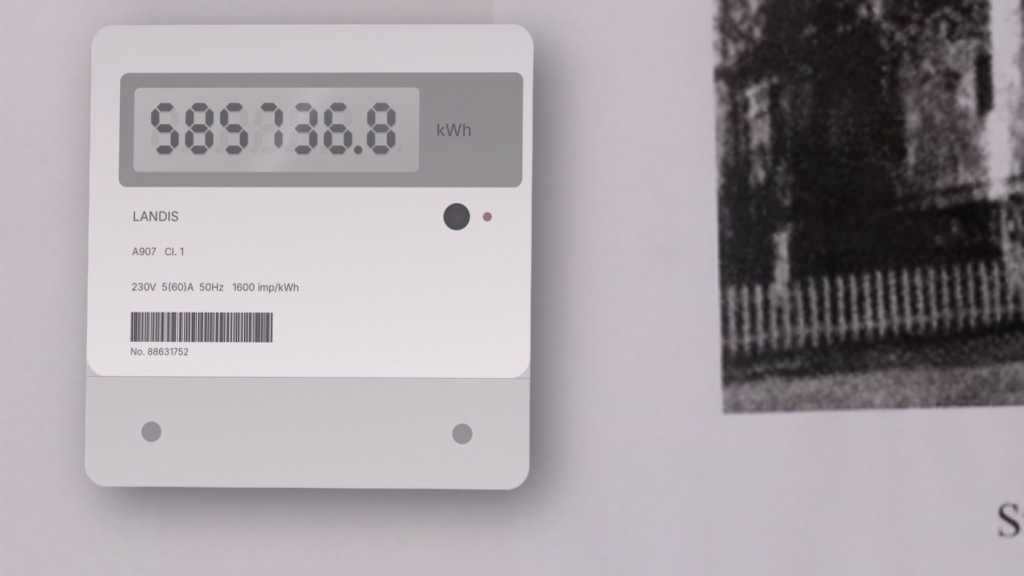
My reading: 585736.8,kWh
